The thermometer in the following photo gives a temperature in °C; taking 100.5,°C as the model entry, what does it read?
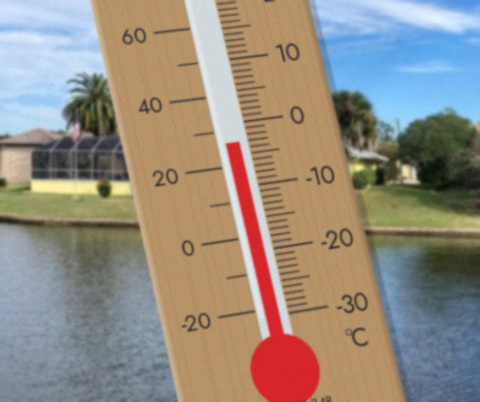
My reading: -3,°C
